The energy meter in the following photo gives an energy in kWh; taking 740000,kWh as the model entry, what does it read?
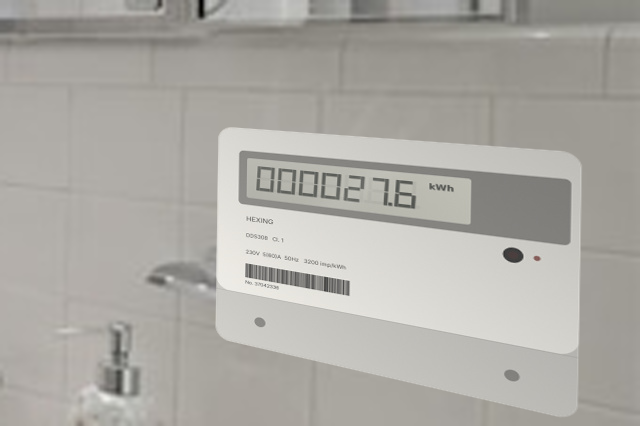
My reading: 27.6,kWh
